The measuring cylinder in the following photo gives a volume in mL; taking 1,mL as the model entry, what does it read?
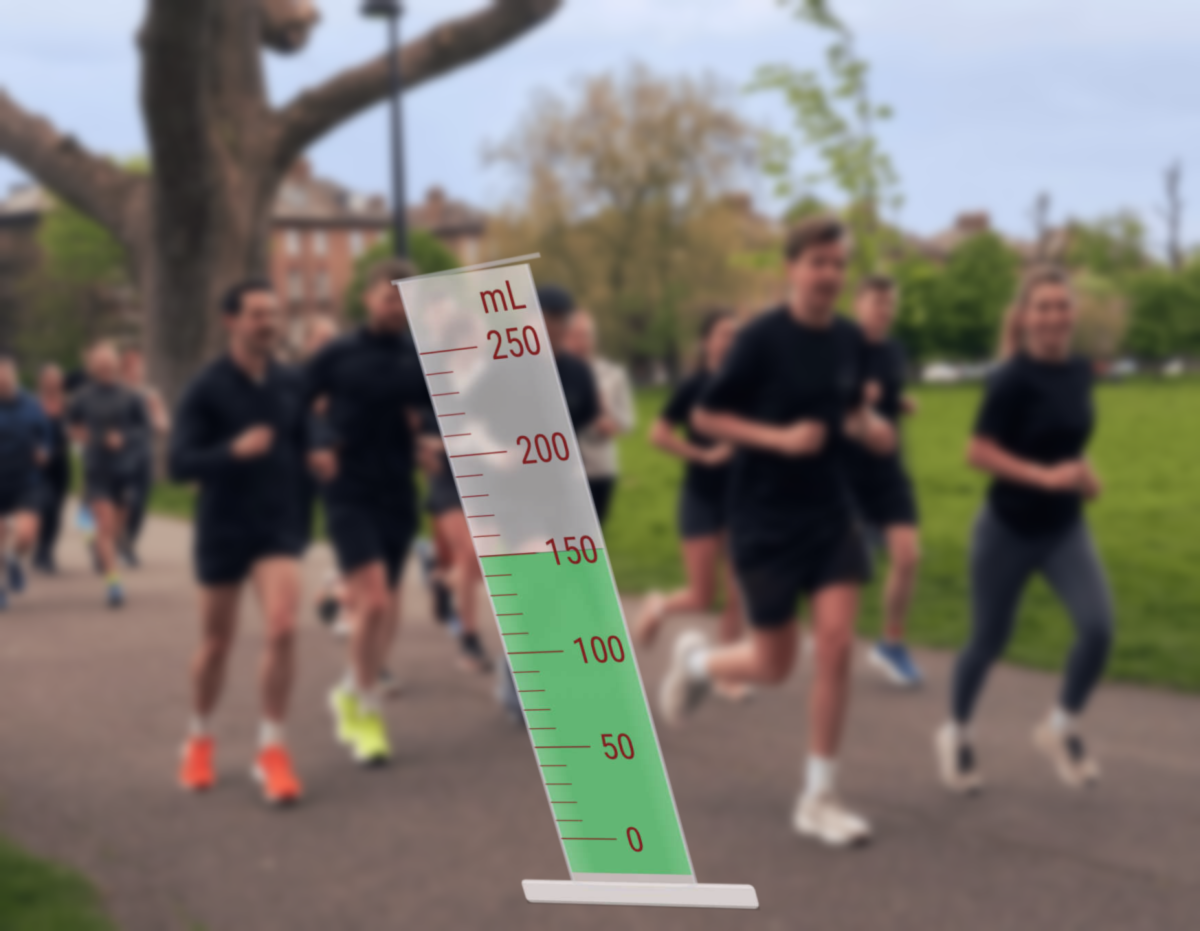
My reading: 150,mL
